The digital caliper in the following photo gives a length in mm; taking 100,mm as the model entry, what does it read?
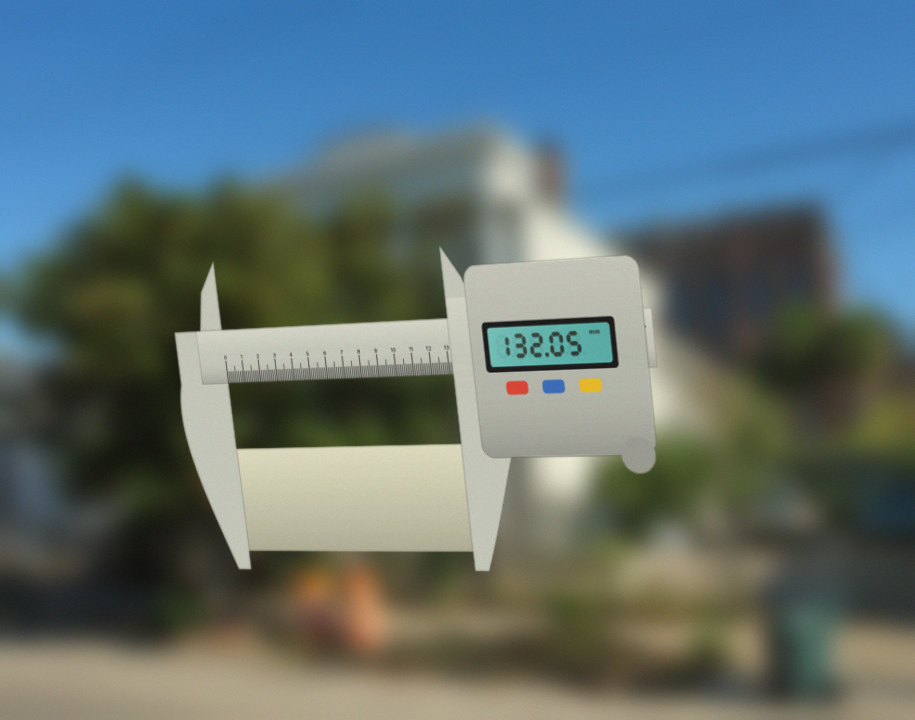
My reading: 132.05,mm
